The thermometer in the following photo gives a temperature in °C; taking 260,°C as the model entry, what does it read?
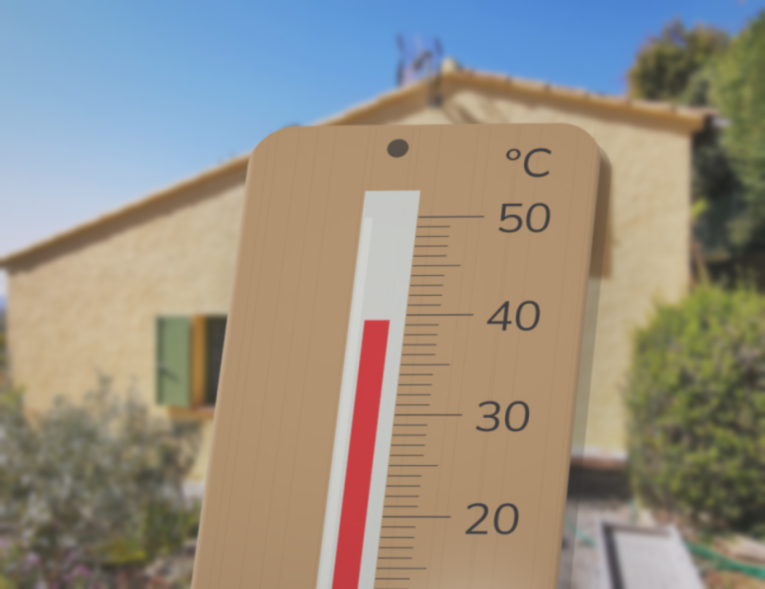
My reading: 39.5,°C
